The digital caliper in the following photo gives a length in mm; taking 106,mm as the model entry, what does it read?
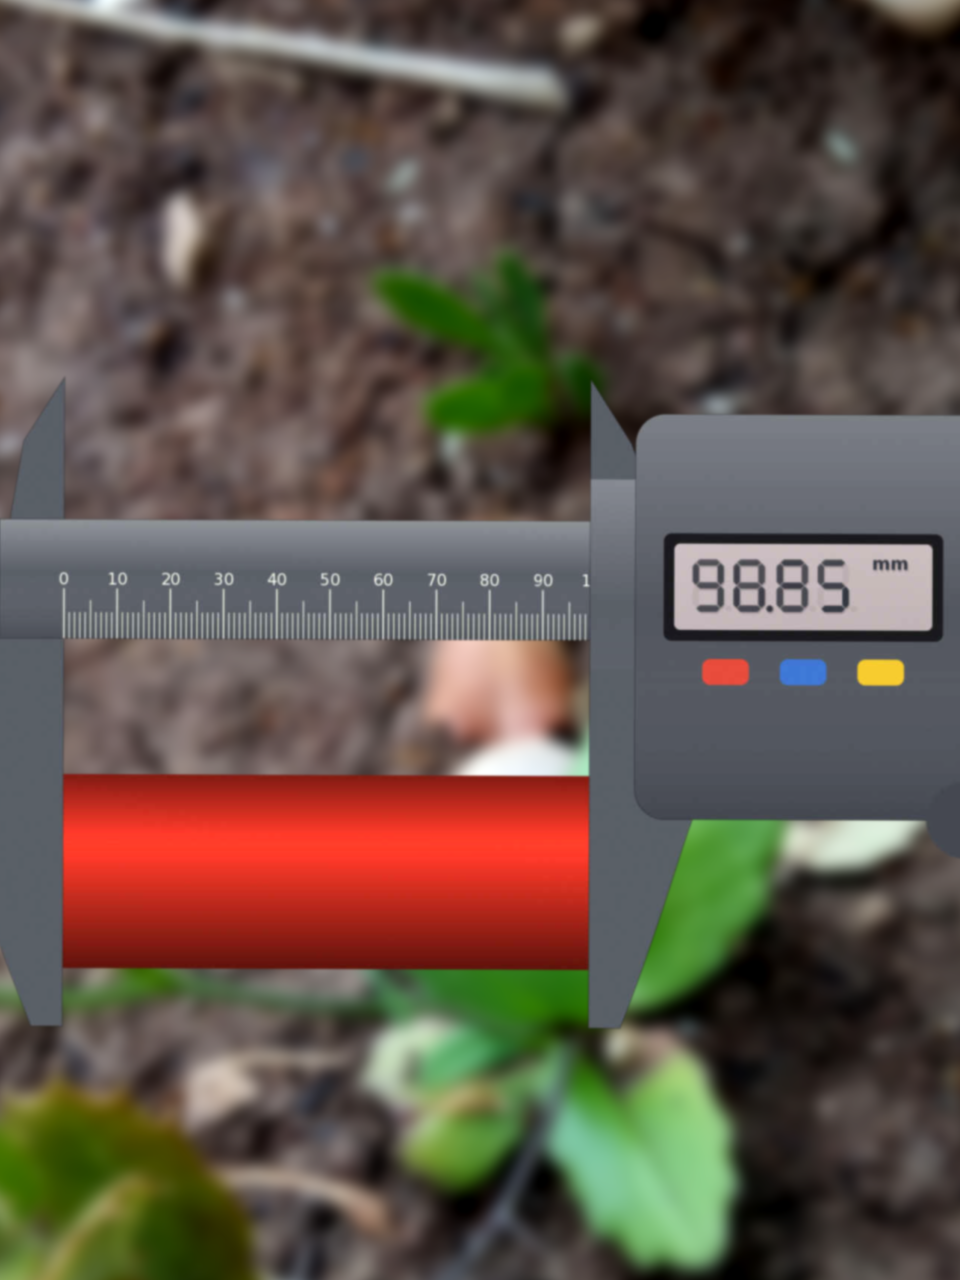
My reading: 98.85,mm
